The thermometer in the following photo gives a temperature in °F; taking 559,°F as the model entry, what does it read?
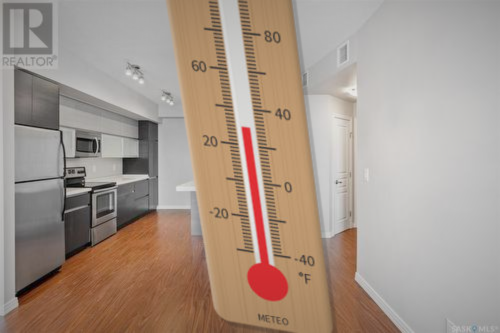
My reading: 30,°F
